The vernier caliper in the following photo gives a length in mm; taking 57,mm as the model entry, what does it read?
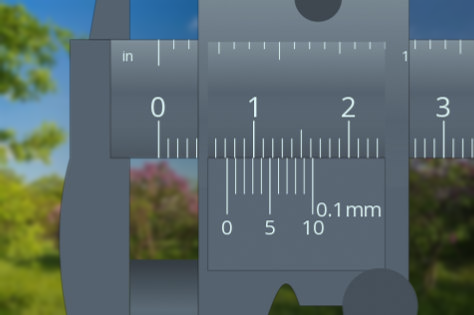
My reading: 7.2,mm
